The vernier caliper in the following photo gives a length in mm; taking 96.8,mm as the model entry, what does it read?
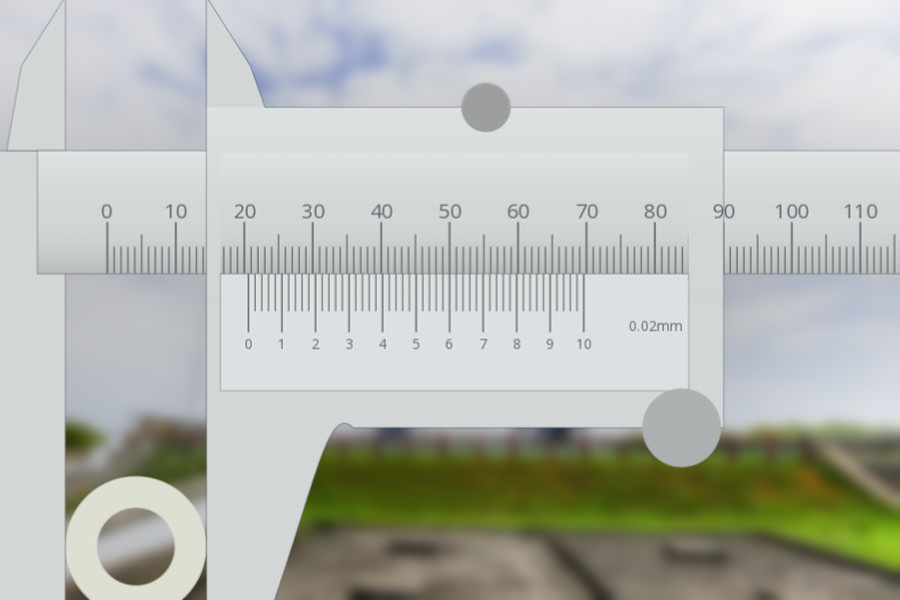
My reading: 20.6,mm
